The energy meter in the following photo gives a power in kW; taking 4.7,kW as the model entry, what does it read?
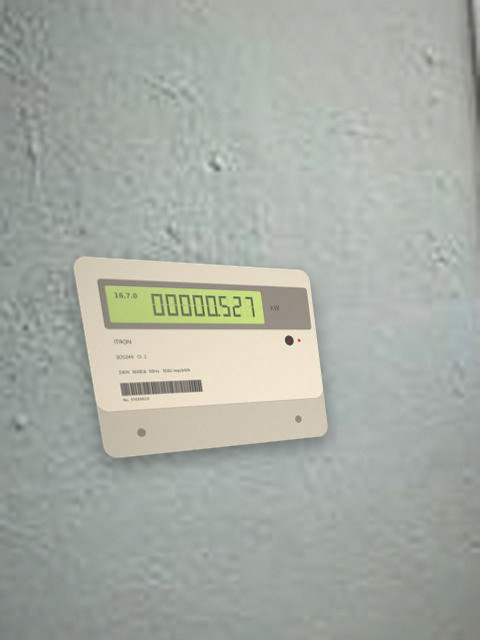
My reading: 0.527,kW
